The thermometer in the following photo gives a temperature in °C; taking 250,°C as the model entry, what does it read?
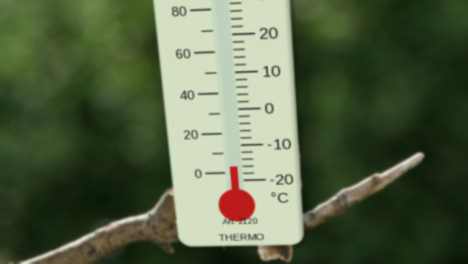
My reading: -16,°C
